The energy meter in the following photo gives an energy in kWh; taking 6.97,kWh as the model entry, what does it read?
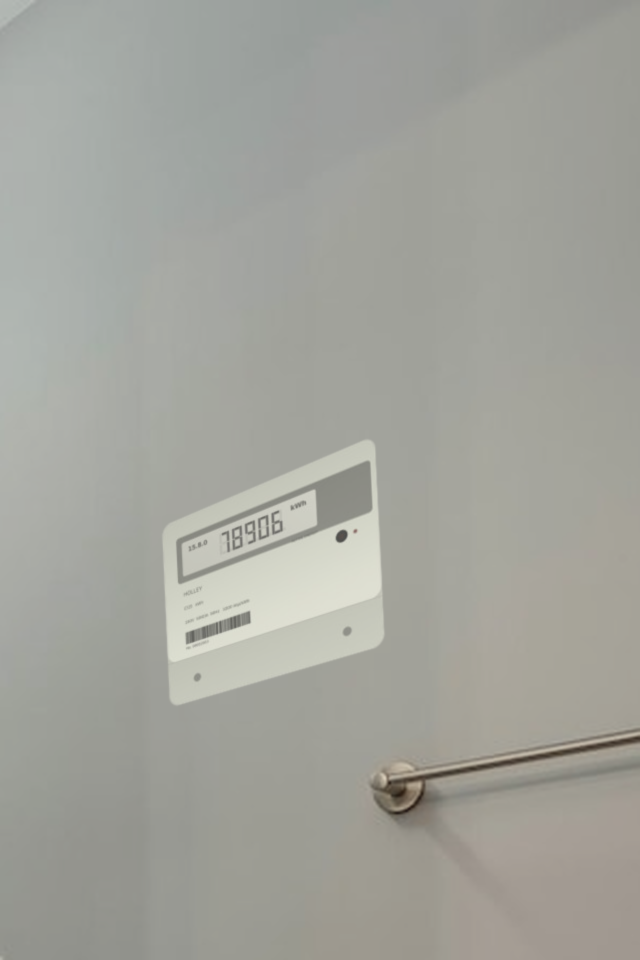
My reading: 78906,kWh
